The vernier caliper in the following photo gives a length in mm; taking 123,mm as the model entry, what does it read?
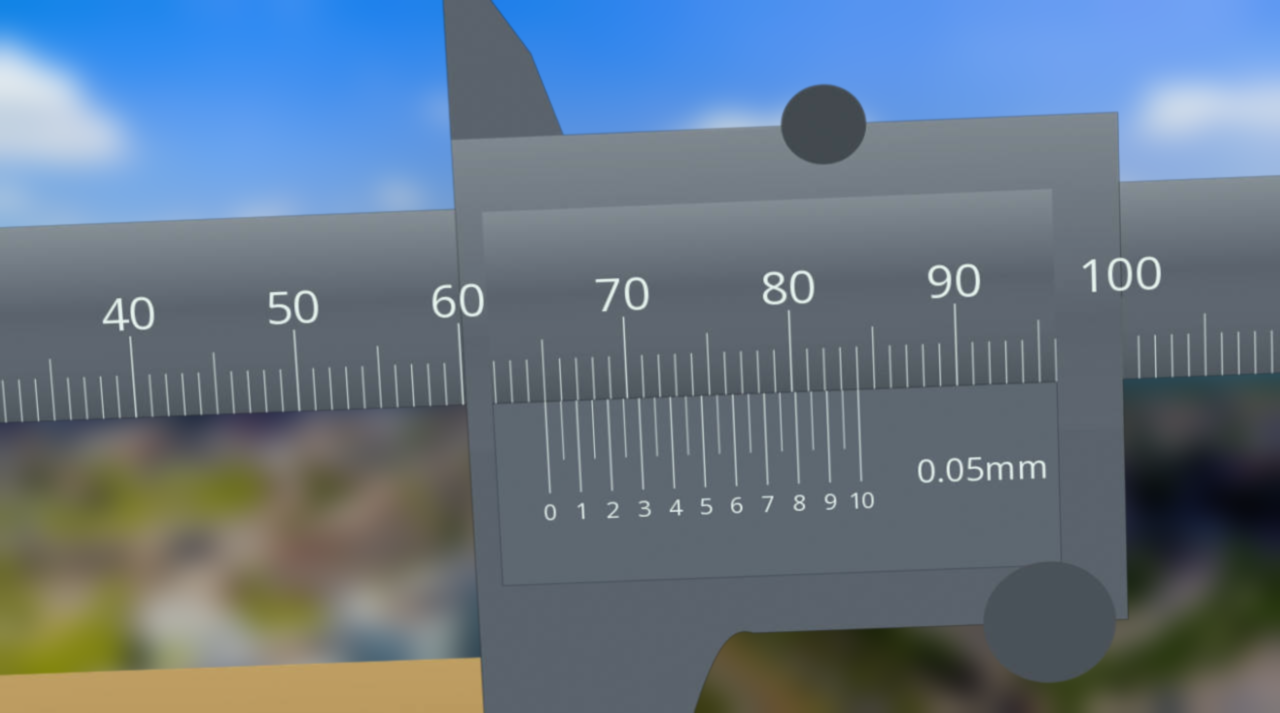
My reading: 65.0,mm
